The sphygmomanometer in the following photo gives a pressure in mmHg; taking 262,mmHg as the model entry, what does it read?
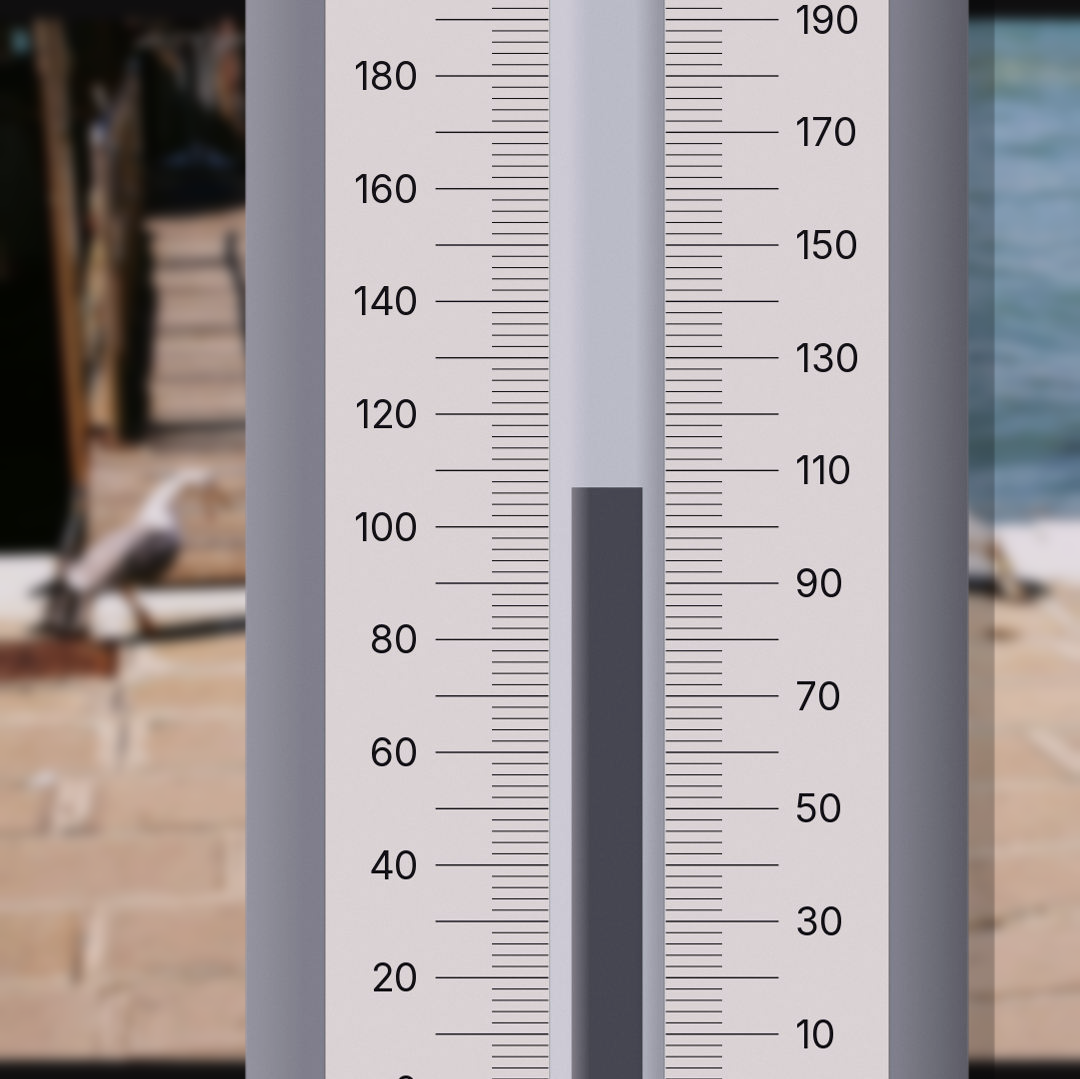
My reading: 107,mmHg
